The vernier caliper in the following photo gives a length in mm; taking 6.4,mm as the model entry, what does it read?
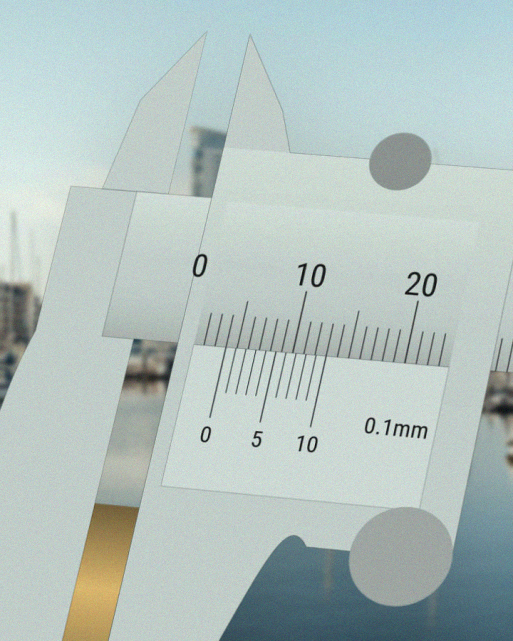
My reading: 4.0,mm
